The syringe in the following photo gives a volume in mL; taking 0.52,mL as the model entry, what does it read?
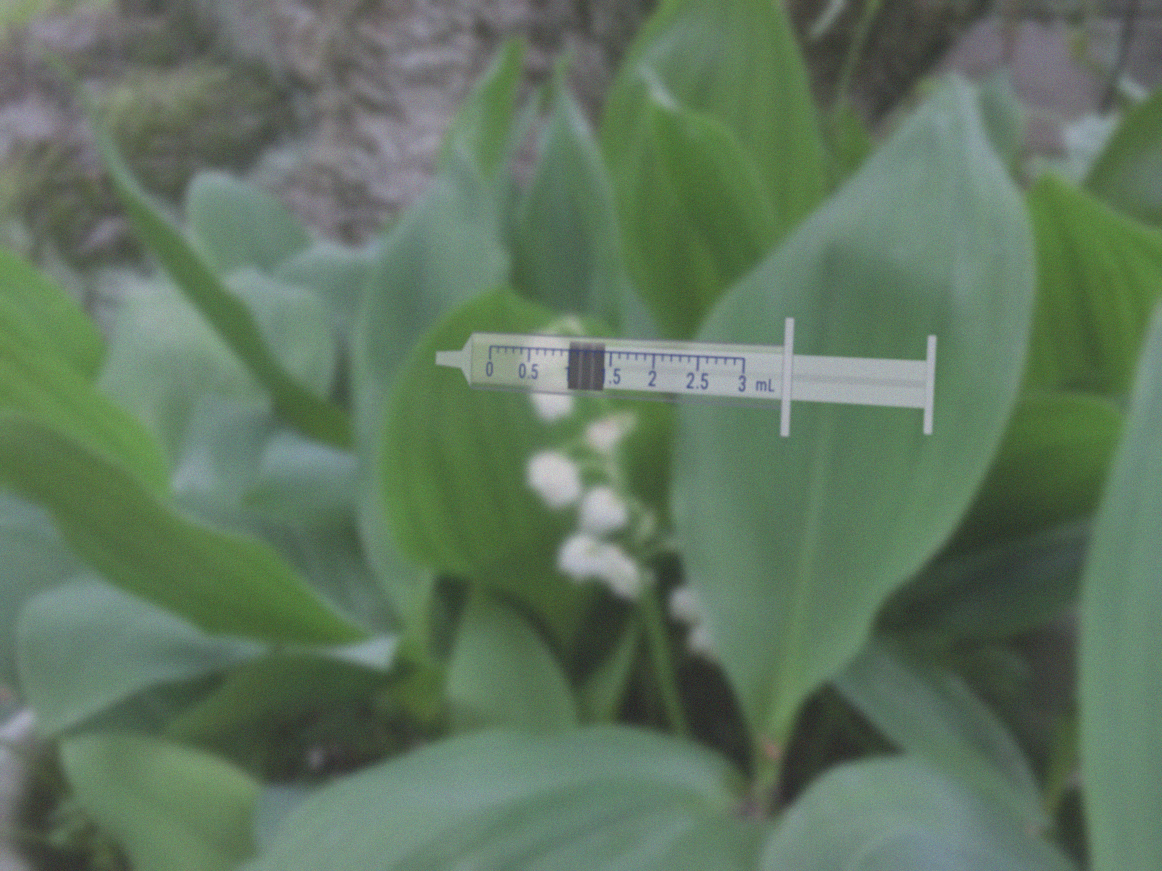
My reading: 1,mL
